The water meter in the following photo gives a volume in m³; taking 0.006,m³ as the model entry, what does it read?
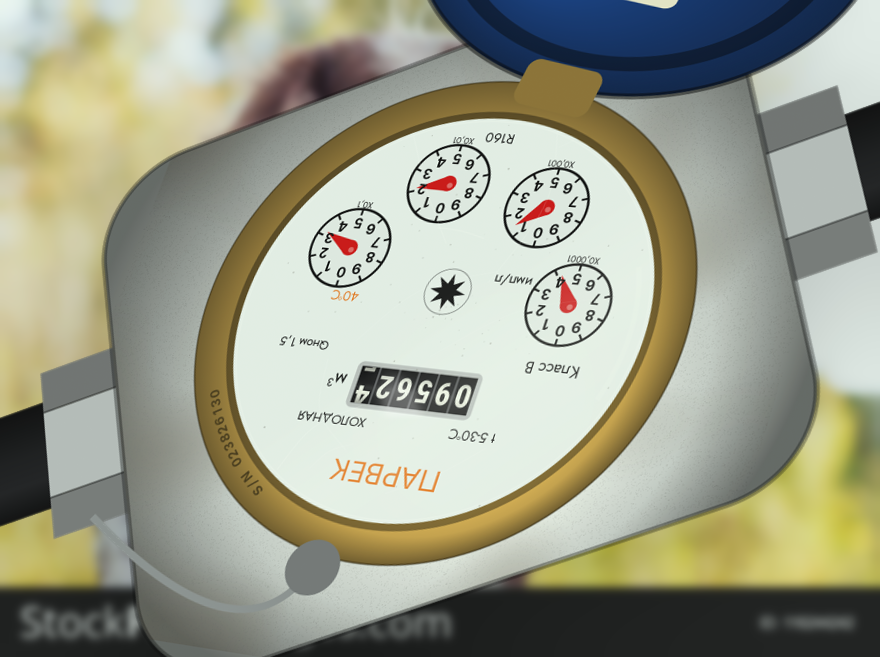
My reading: 95624.3214,m³
